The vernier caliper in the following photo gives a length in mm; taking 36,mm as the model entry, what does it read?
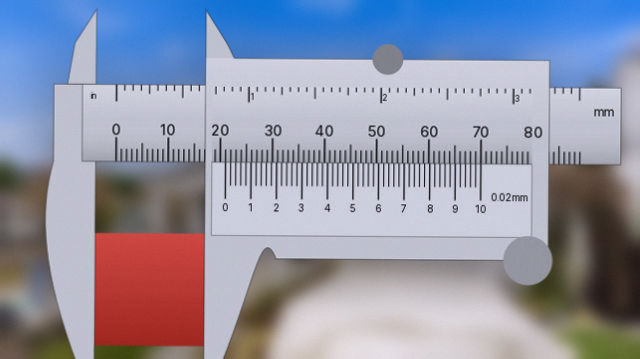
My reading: 21.0,mm
